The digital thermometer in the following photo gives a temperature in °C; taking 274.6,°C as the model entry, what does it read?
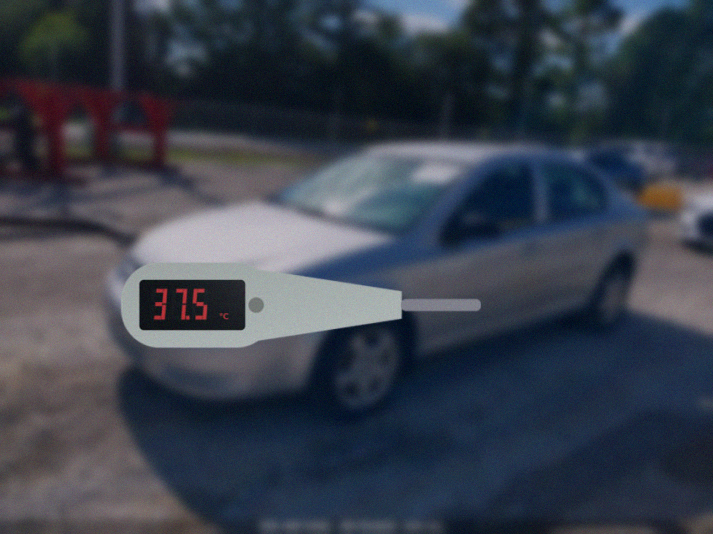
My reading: 37.5,°C
